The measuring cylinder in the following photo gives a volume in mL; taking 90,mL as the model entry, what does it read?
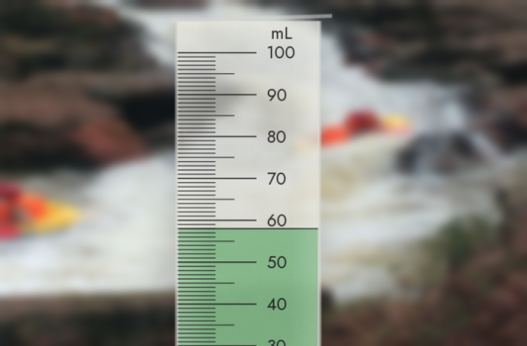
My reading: 58,mL
